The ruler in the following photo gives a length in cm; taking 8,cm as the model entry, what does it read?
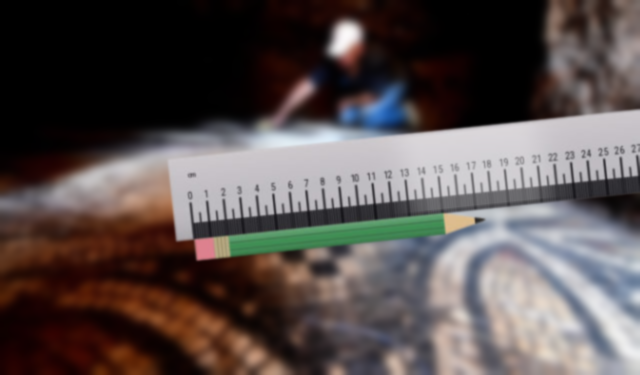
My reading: 17.5,cm
